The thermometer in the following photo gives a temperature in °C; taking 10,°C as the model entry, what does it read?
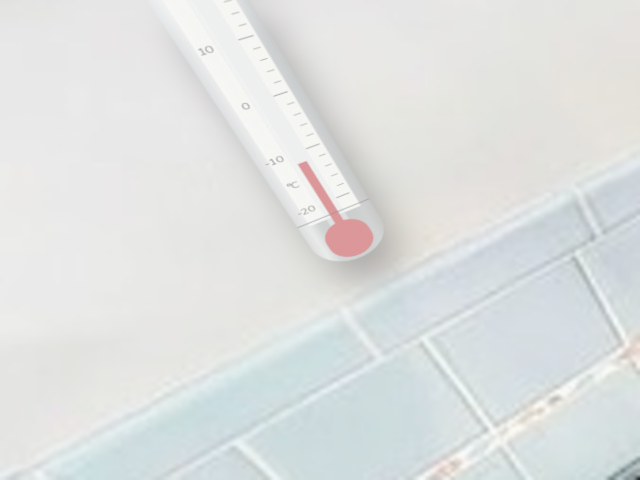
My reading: -12,°C
